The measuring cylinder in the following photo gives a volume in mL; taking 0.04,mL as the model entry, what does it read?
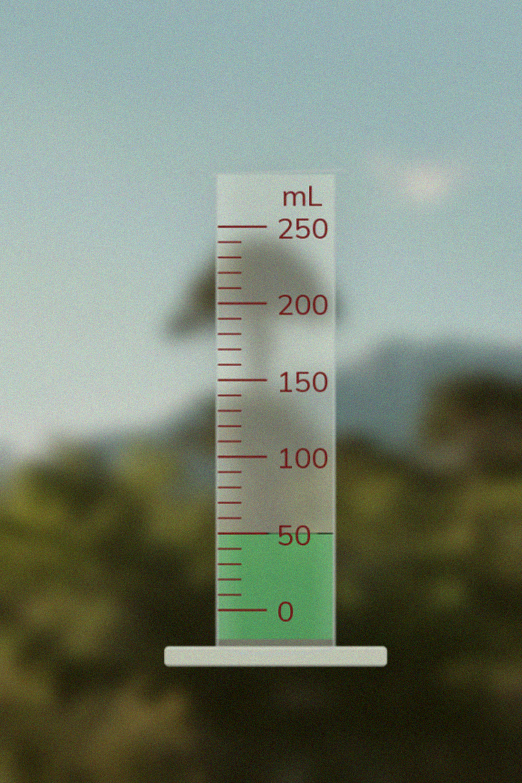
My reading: 50,mL
